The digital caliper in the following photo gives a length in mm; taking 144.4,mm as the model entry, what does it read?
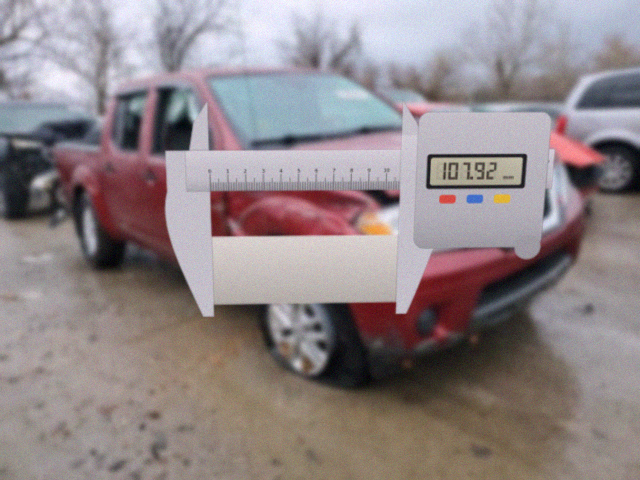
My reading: 107.92,mm
